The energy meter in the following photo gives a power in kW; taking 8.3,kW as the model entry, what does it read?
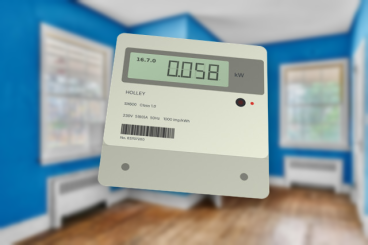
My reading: 0.058,kW
